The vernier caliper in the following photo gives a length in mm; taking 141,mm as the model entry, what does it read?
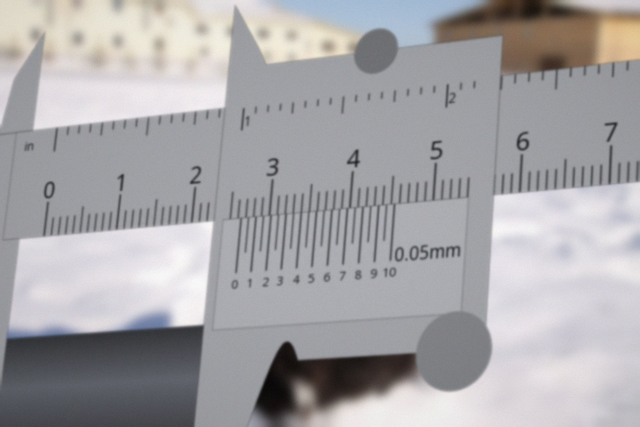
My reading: 26.4,mm
